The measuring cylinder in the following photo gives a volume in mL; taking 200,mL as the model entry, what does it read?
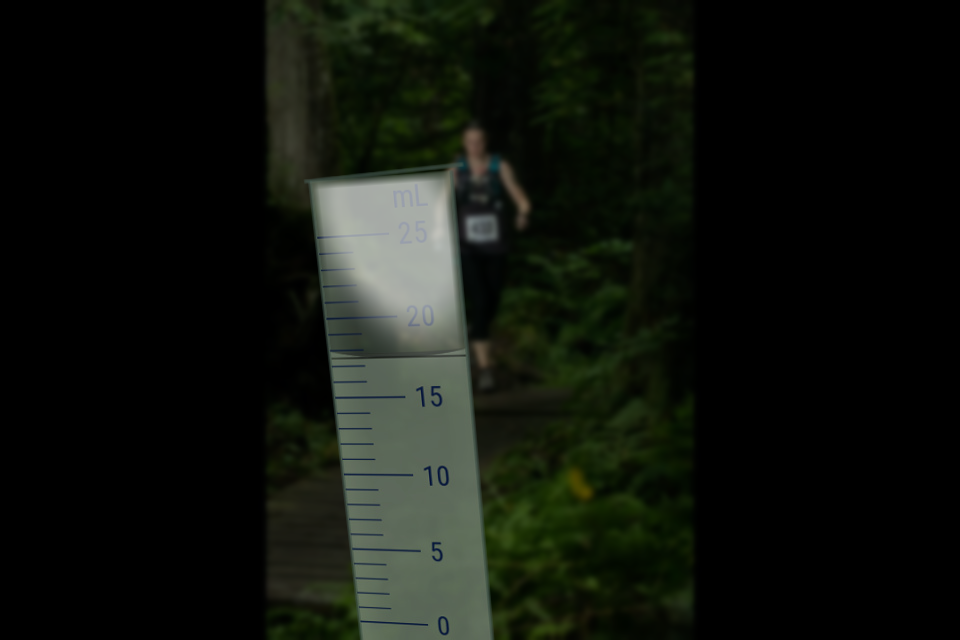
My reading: 17.5,mL
